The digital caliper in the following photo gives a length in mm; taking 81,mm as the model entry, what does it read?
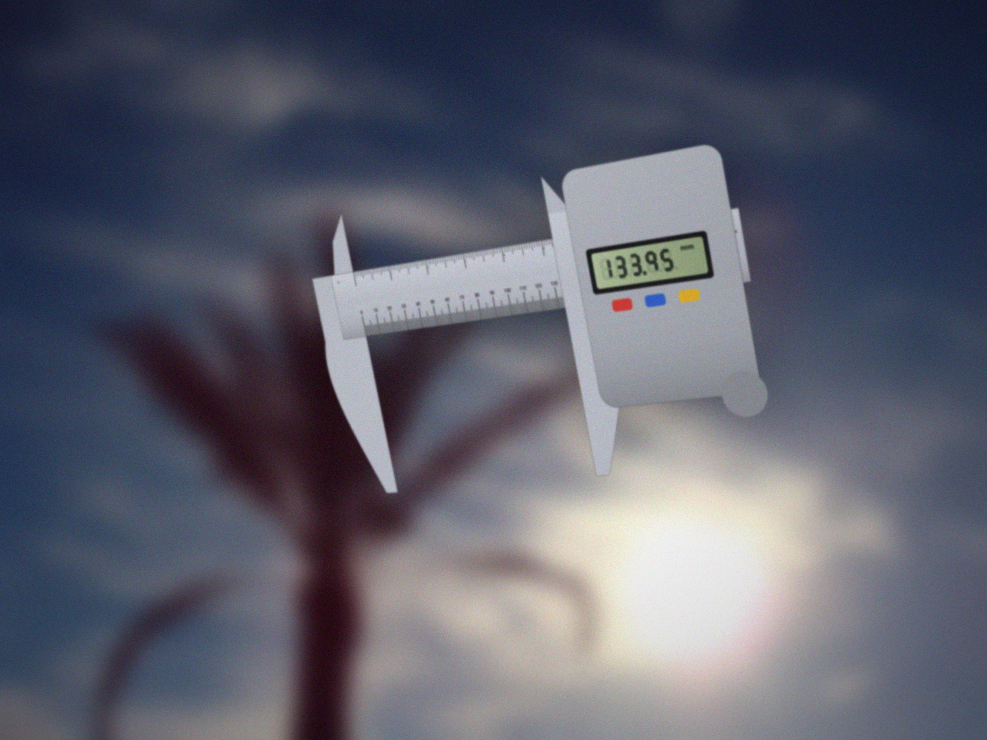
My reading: 133.95,mm
